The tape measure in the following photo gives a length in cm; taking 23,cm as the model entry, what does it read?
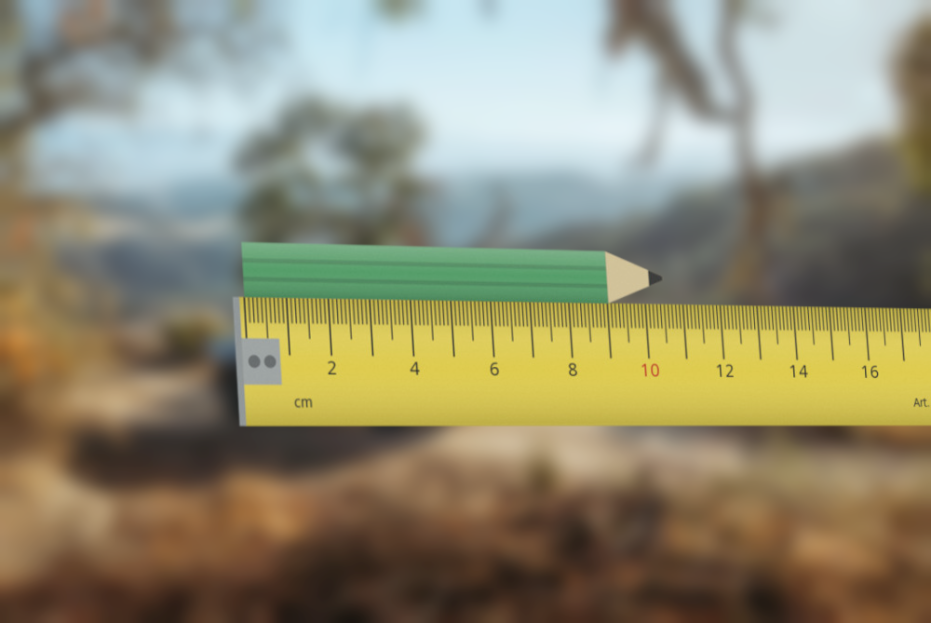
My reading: 10.5,cm
